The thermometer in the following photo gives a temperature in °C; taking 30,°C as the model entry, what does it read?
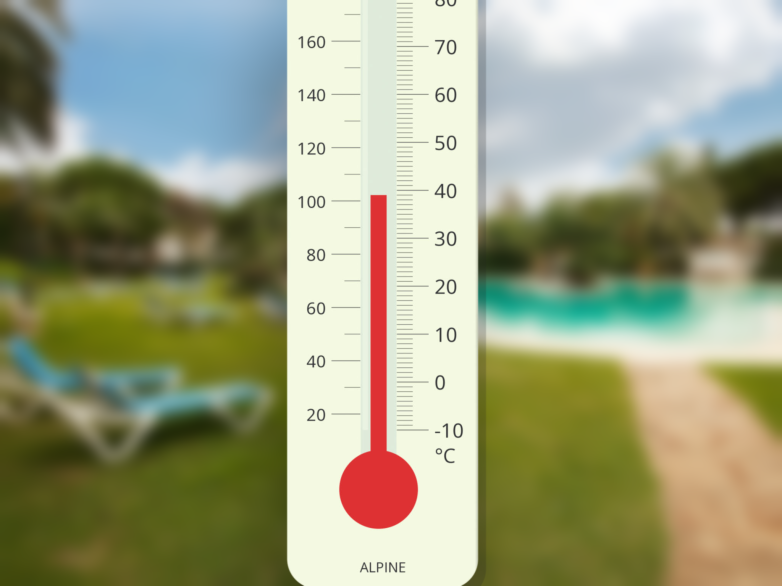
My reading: 39,°C
